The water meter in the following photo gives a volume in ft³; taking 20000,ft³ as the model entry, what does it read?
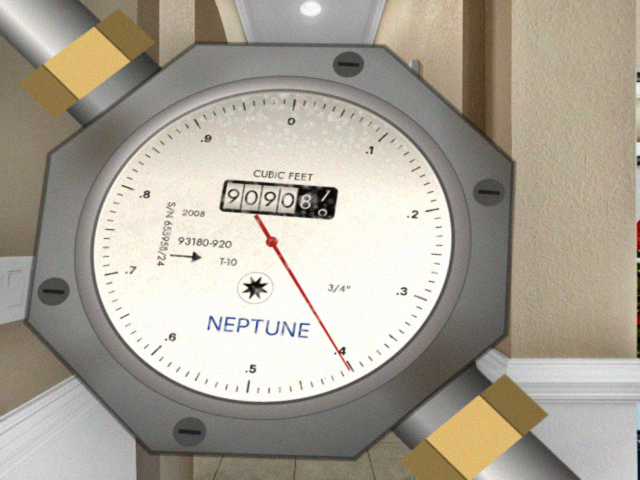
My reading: 909087.40,ft³
